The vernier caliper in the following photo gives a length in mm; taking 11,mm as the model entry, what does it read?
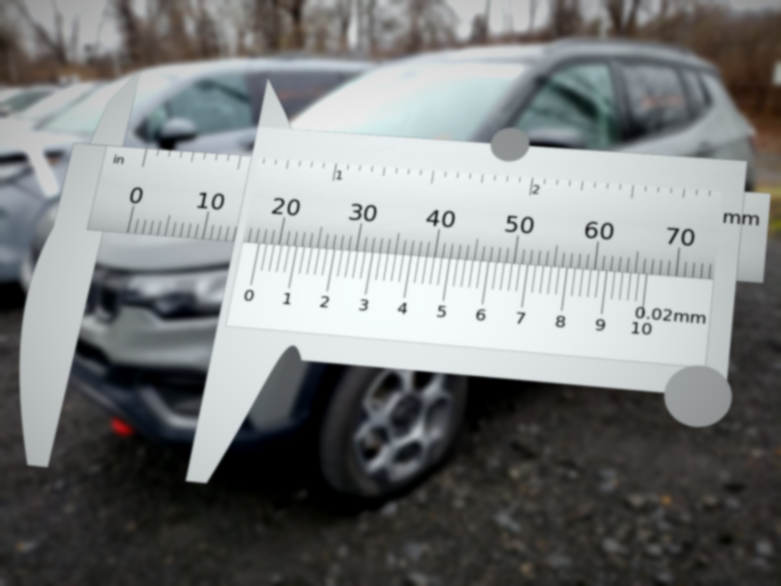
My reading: 17.4,mm
